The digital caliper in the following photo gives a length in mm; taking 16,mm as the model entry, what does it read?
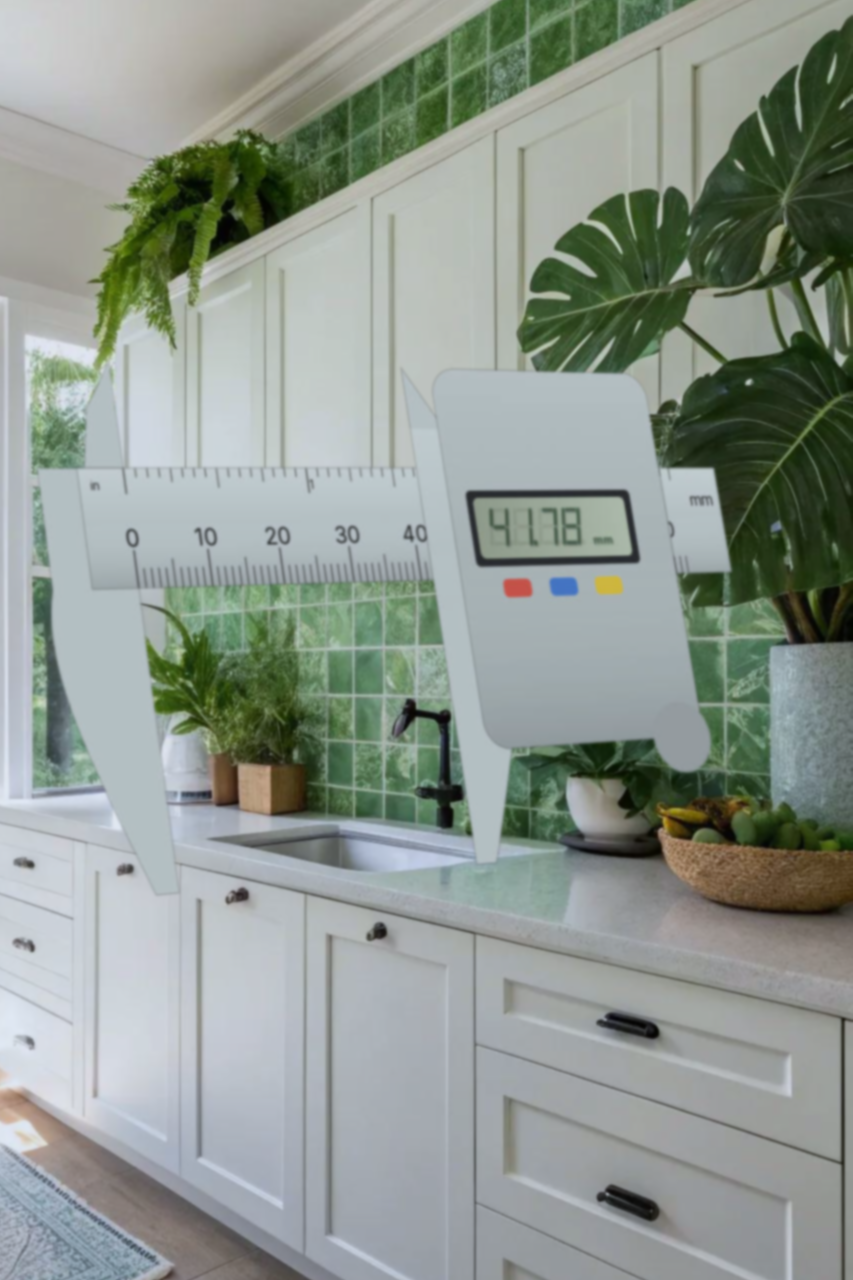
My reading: 41.78,mm
